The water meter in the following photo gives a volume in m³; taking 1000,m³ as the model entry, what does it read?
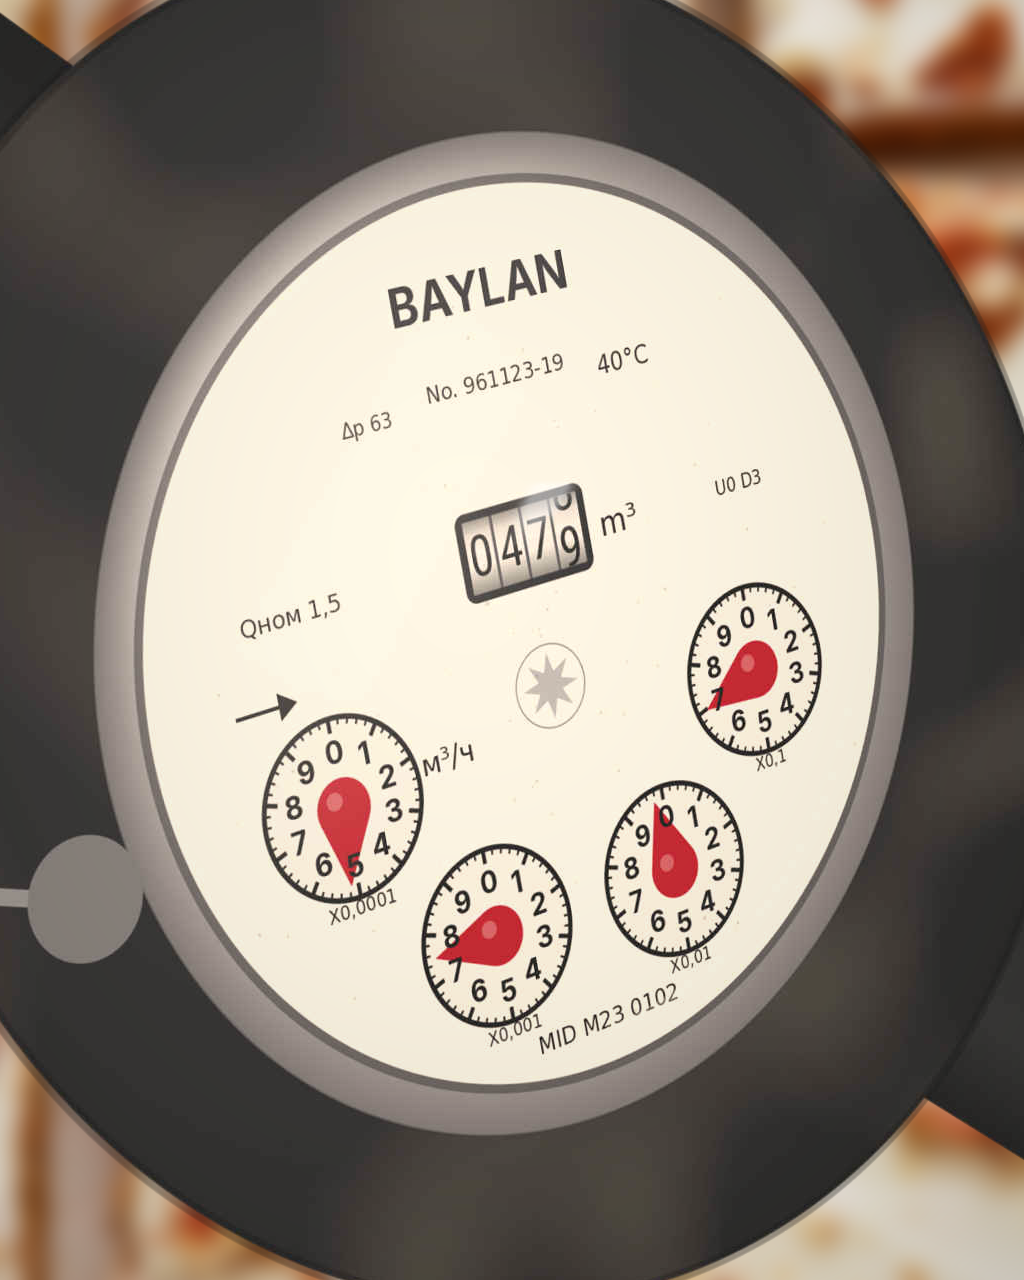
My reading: 478.6975,m³
